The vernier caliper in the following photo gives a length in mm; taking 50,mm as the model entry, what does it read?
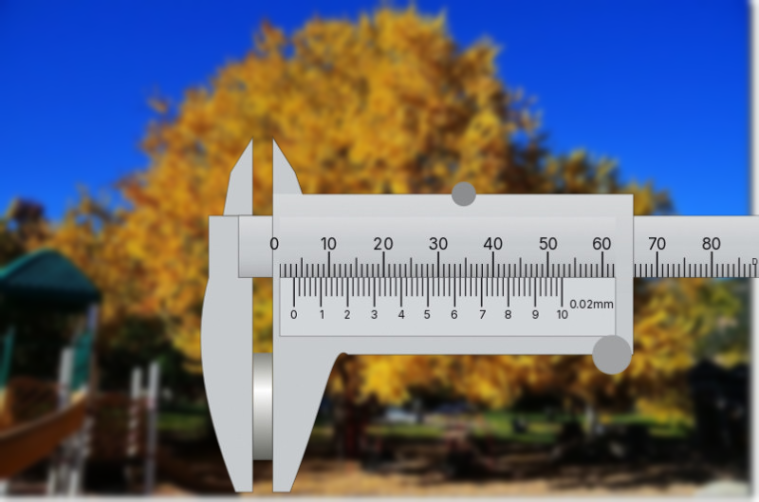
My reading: 3.6,mm
